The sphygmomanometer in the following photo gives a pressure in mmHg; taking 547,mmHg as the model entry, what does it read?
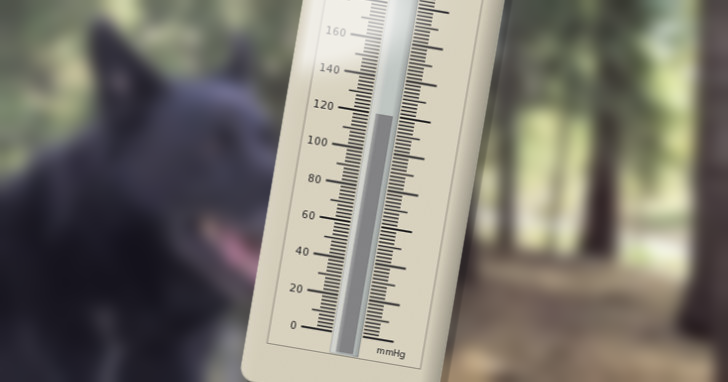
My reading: 120,mmHg
